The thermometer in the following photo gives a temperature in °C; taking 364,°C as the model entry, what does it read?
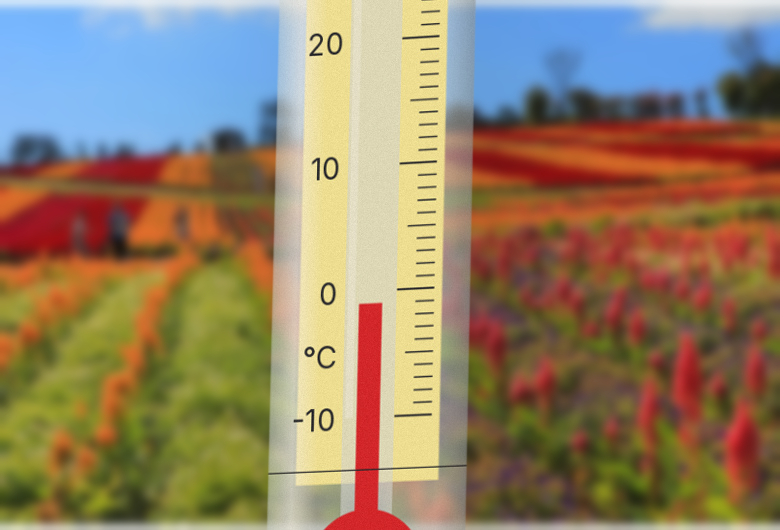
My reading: -1,°C
